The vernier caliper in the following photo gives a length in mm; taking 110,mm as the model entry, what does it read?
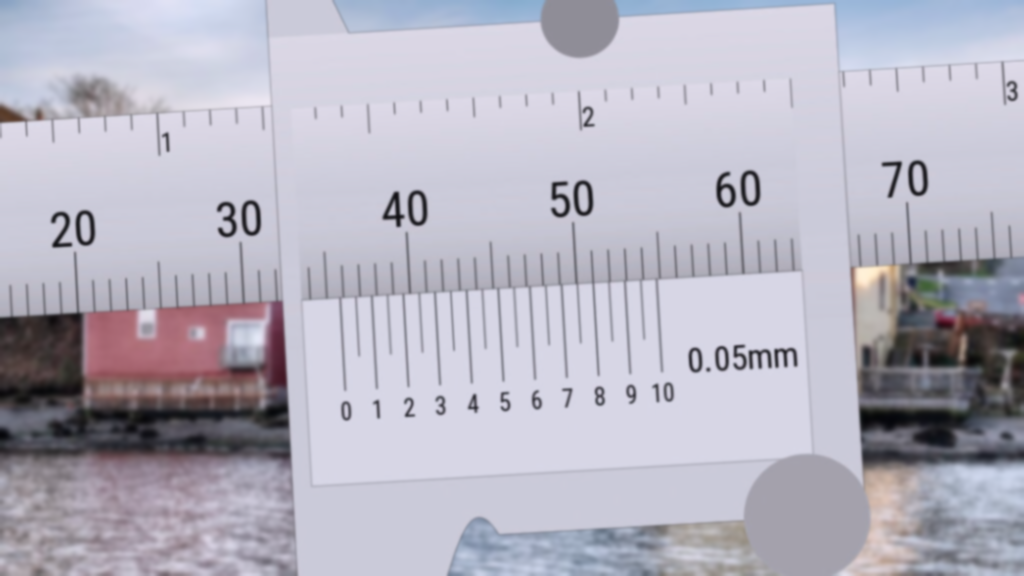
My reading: 35.8,mm
